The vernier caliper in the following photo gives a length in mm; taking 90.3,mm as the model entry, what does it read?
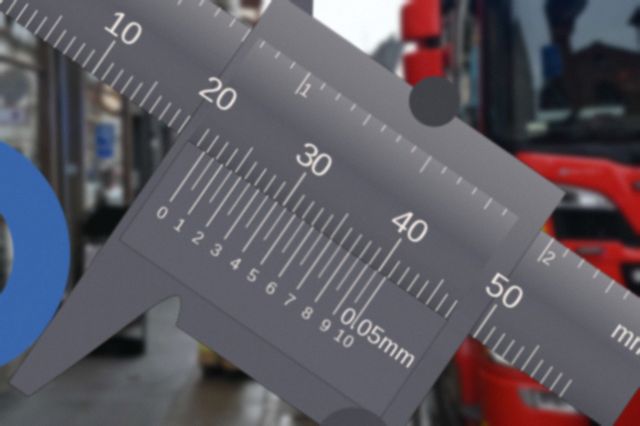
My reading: 21.8,mm
